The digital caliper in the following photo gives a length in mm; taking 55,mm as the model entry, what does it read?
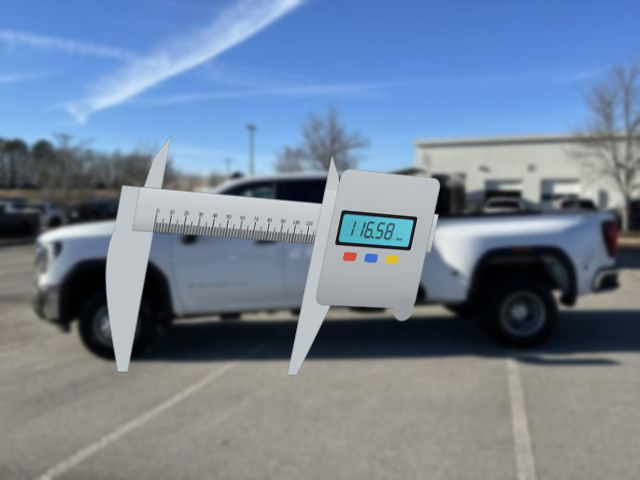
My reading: 116.58,mm
